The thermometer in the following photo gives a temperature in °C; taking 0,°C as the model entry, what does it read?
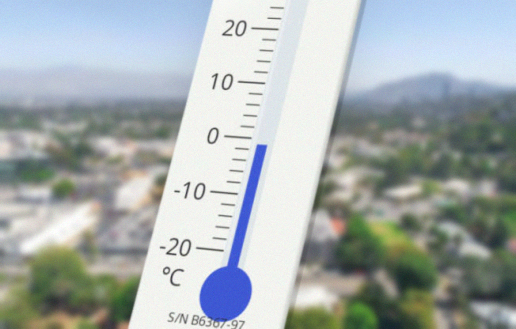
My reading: -1,°C
